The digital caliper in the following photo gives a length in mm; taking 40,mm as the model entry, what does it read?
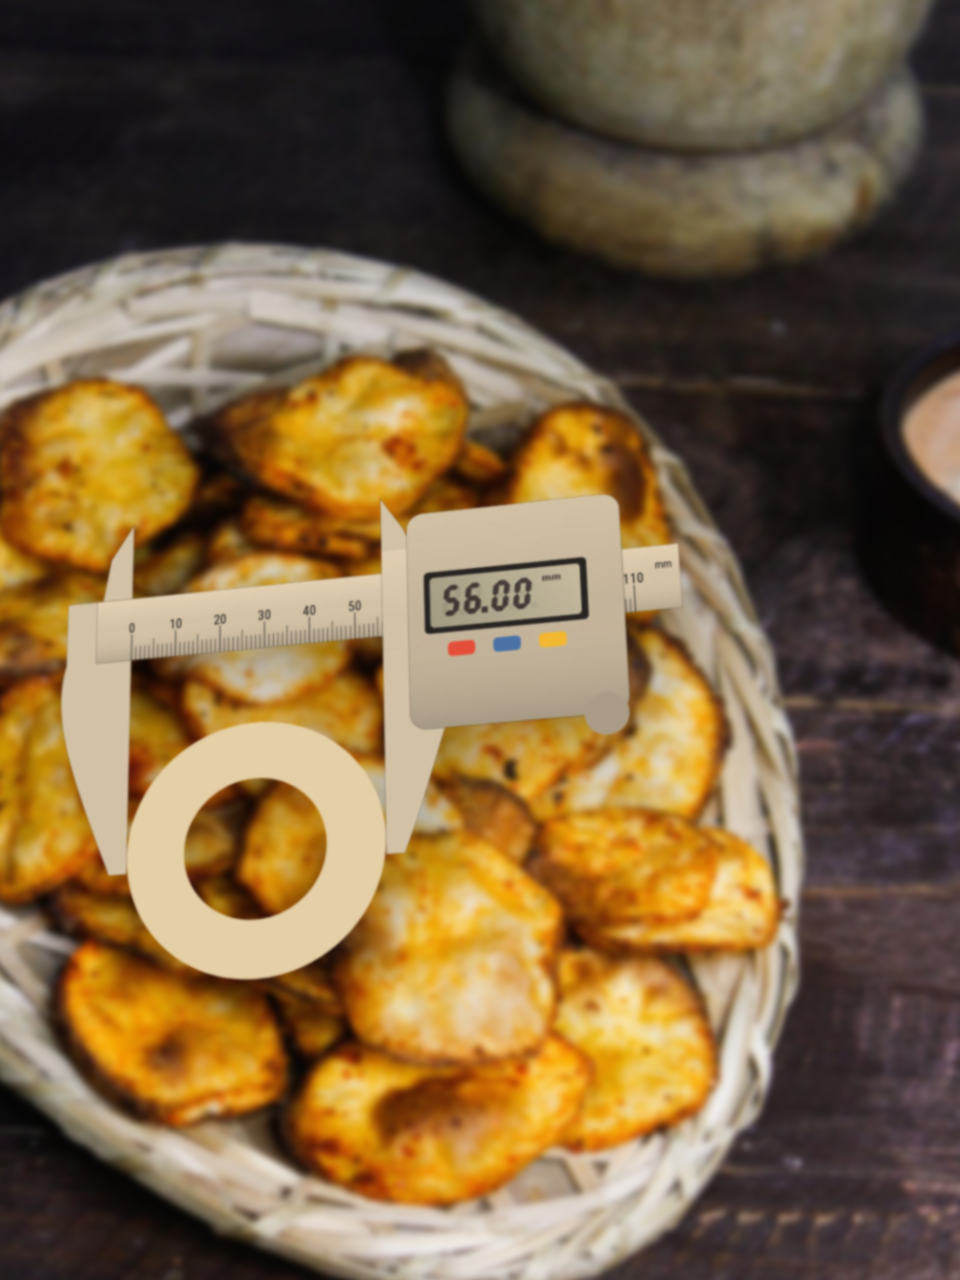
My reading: 56.00,mm
